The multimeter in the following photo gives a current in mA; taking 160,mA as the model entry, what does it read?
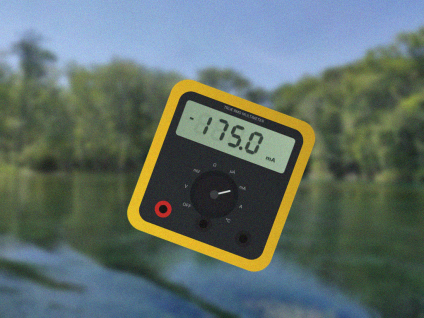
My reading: -175.0,mA
